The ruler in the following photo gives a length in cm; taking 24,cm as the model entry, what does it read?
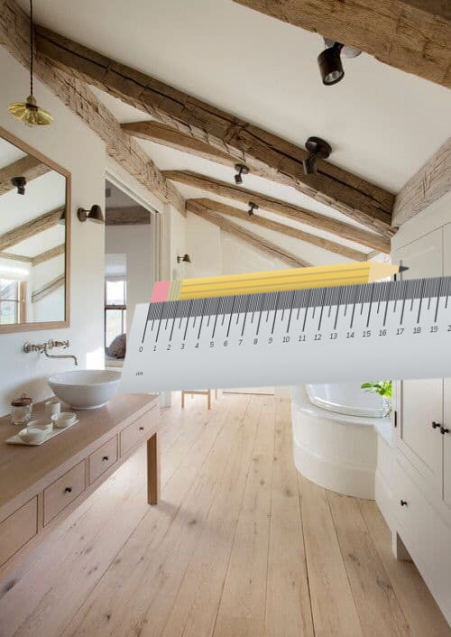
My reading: 17,cm
